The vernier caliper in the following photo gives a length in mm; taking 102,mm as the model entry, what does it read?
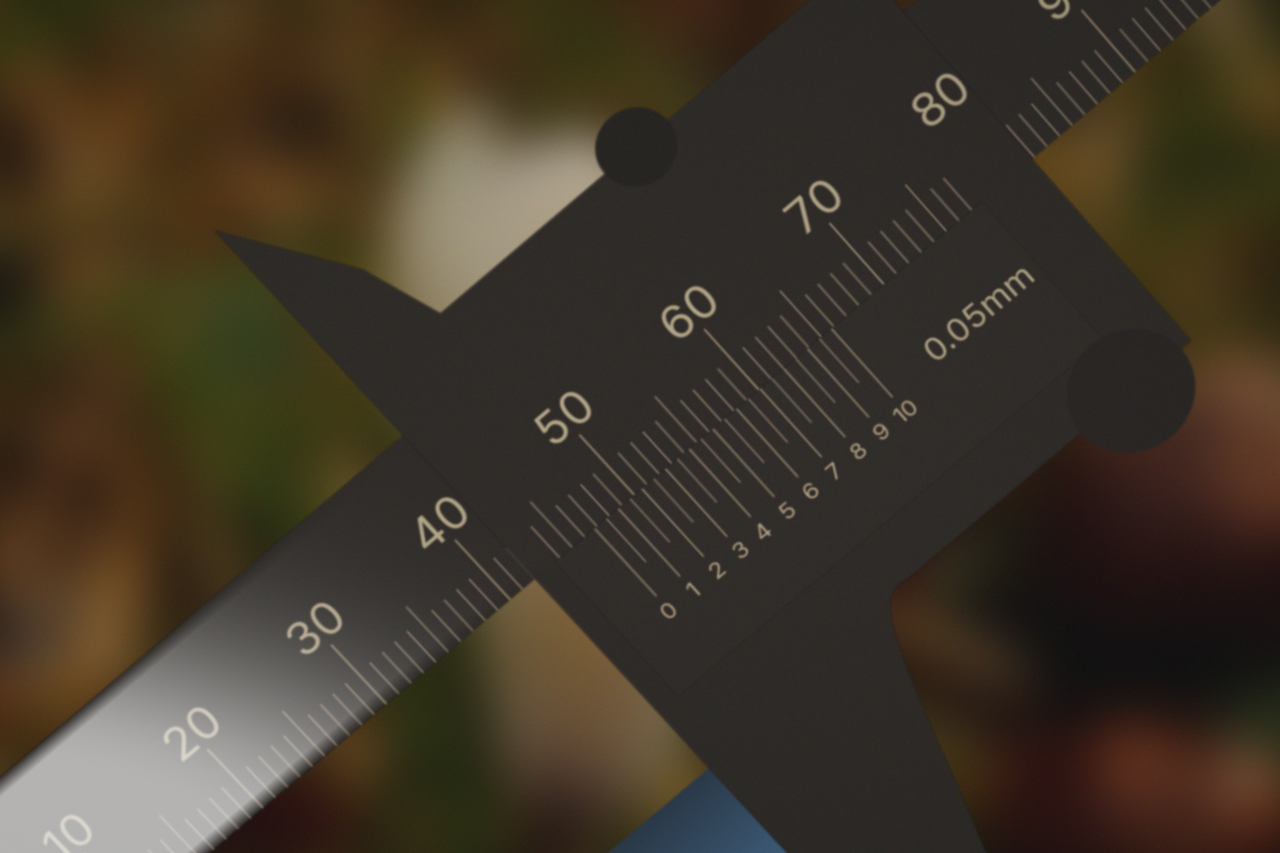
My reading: 46.8,mm
